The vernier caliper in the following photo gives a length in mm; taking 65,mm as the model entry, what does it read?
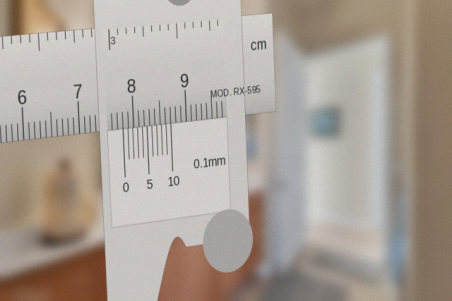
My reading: 78.0,mm
